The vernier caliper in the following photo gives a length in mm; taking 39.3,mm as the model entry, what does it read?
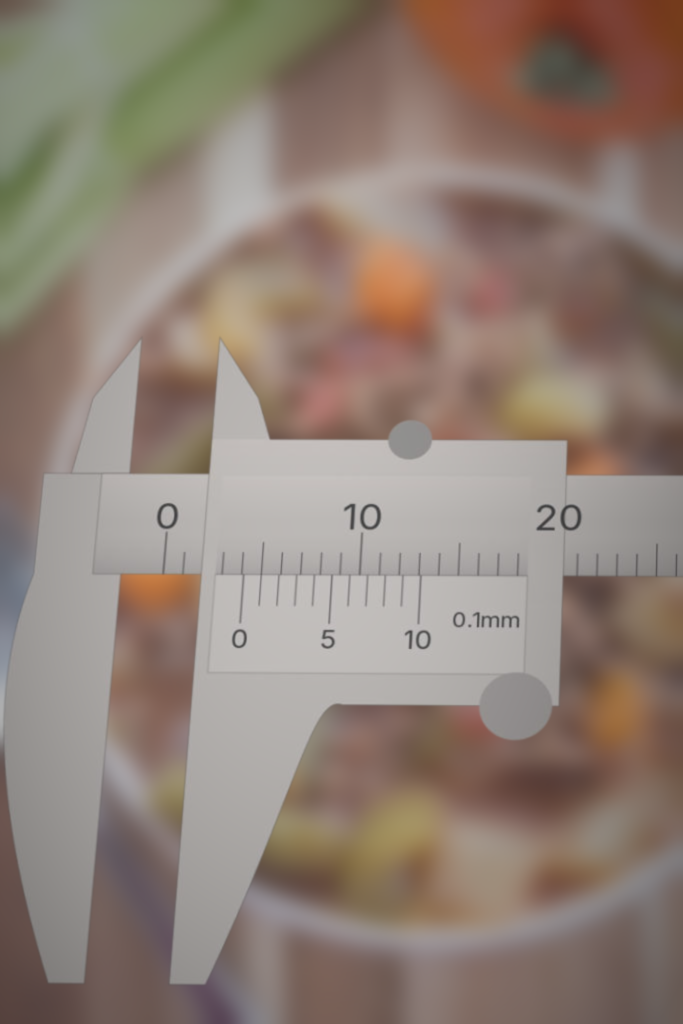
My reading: 4.1,mm
